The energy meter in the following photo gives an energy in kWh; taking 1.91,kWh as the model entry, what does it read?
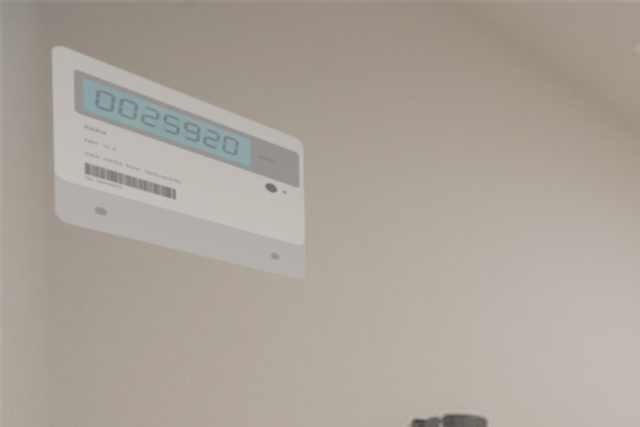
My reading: 25920,kWh
